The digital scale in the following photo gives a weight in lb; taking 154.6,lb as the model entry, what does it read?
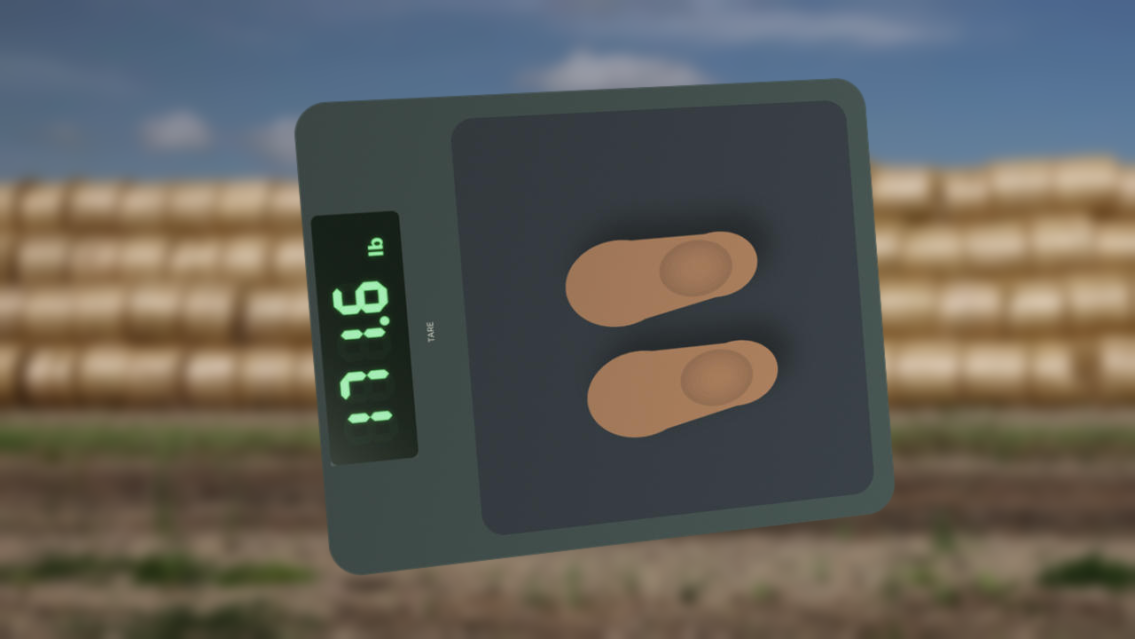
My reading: 171.6,lb
